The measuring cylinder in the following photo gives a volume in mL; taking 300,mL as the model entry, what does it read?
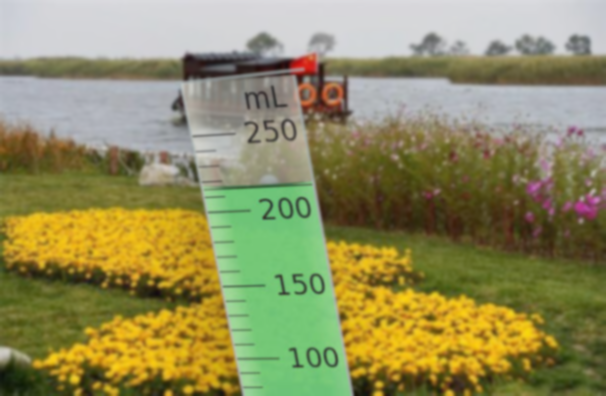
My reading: 215,mL
